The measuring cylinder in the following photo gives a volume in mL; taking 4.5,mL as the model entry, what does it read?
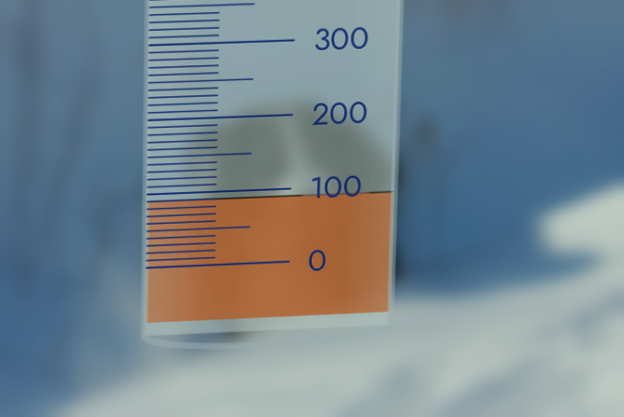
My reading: 90,mL
